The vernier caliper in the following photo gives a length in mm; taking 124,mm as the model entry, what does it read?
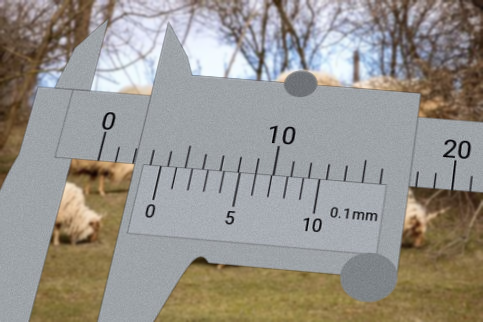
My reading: 3.6,mm
